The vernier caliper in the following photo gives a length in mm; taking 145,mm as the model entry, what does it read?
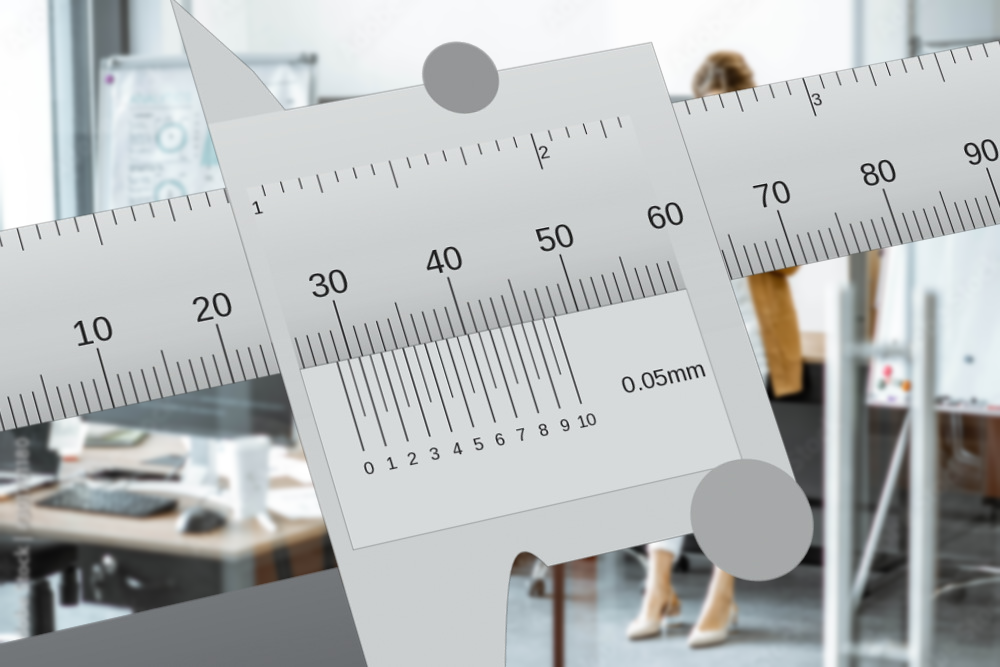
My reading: 28.8,mm
